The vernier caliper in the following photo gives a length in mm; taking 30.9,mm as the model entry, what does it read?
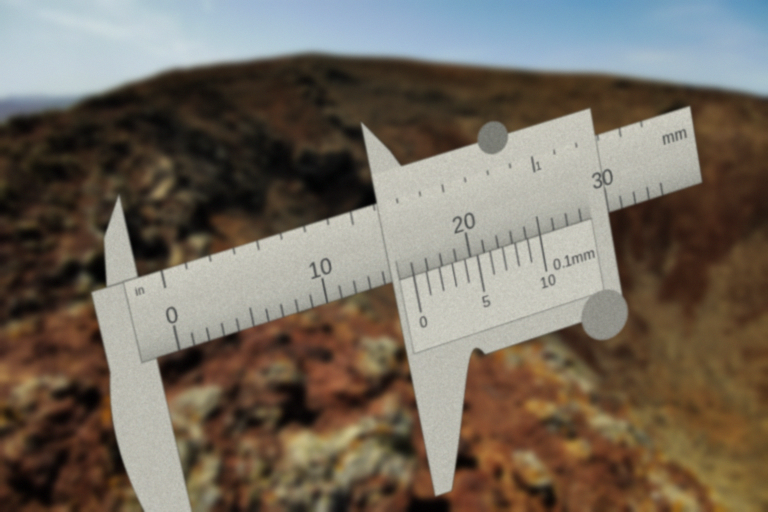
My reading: 16.0,mm
